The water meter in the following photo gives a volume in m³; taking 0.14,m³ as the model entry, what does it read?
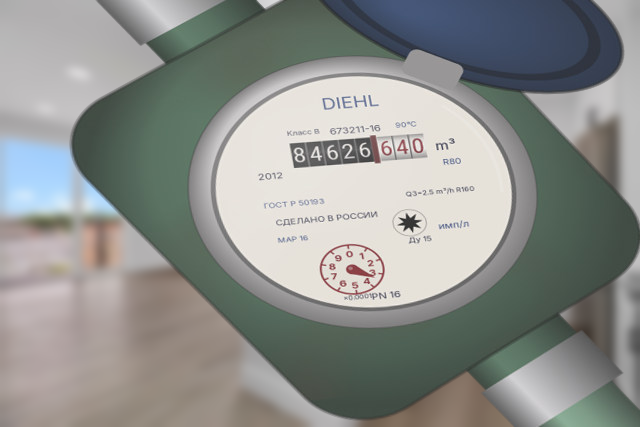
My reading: 84626.6403,m³
